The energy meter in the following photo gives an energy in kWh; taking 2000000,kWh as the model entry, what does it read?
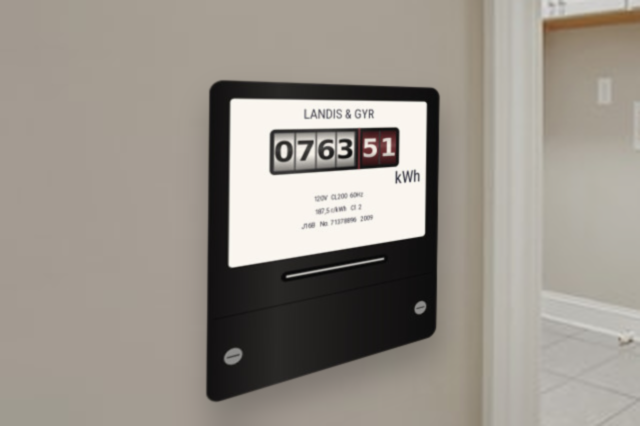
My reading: 763.51,kWh
